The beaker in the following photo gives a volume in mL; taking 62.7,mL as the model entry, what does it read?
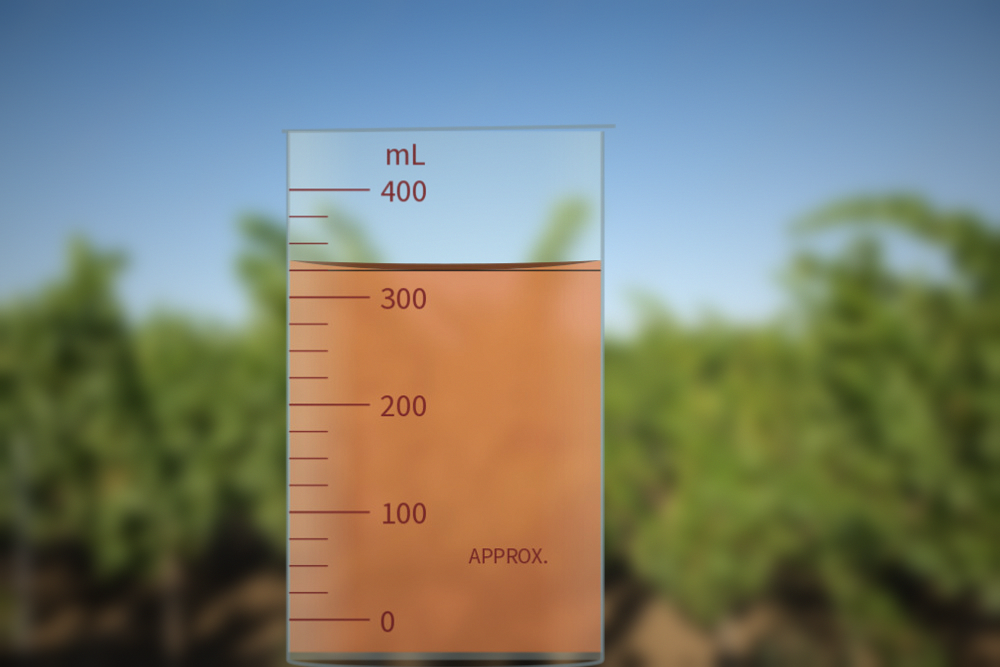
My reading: 325,mL
